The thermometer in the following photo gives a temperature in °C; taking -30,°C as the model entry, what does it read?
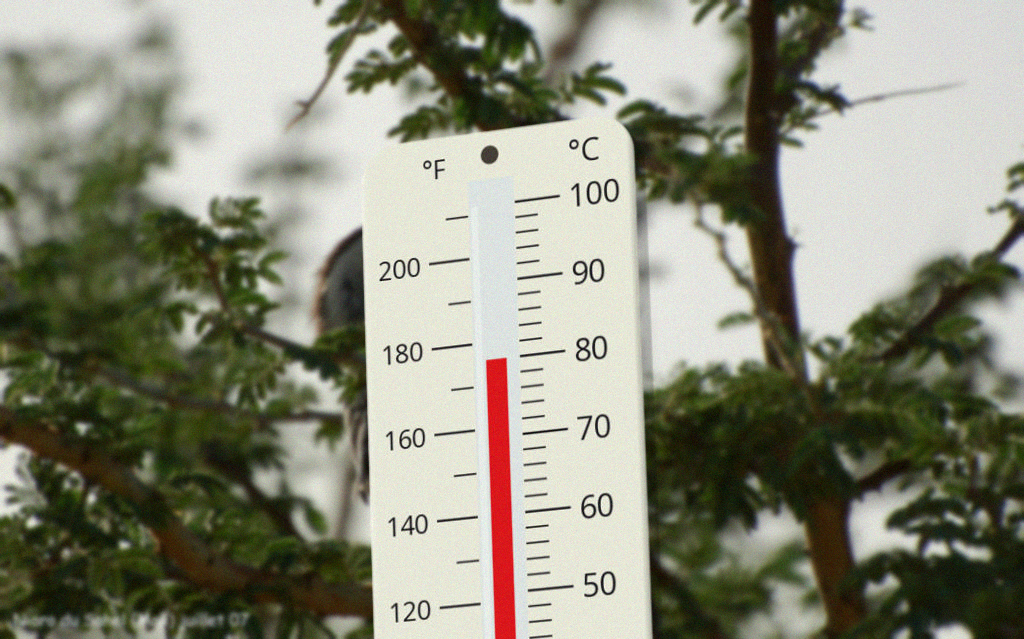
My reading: 80,°C
